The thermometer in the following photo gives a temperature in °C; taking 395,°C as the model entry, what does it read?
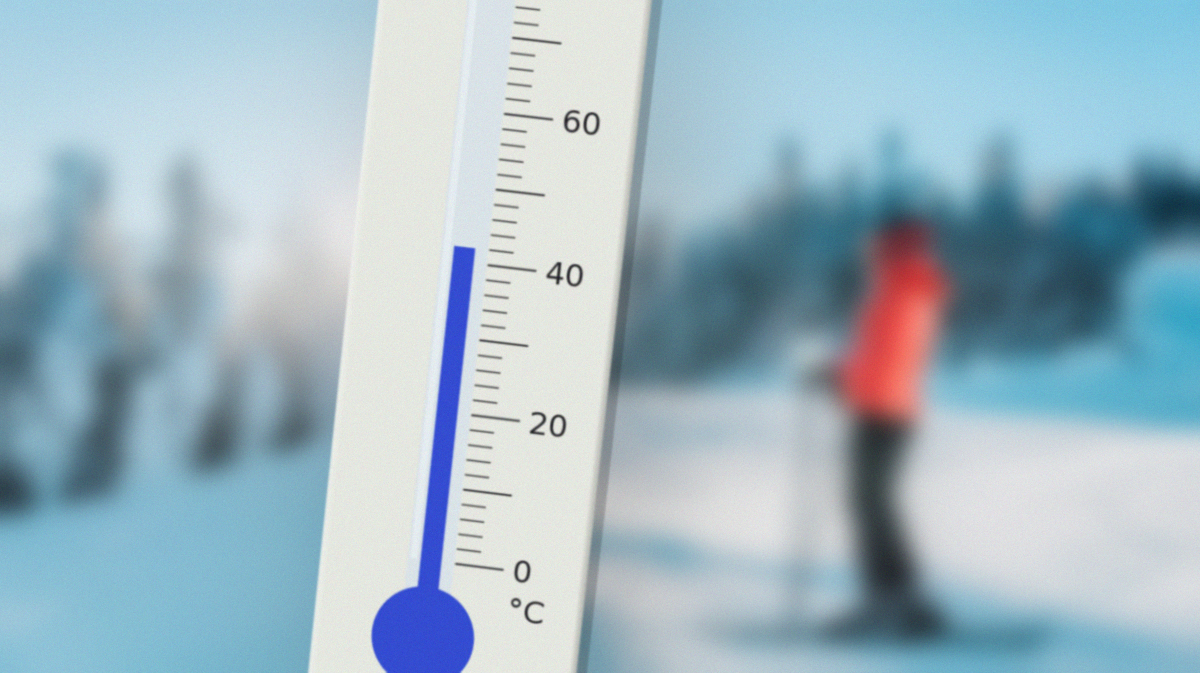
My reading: 42,°C
